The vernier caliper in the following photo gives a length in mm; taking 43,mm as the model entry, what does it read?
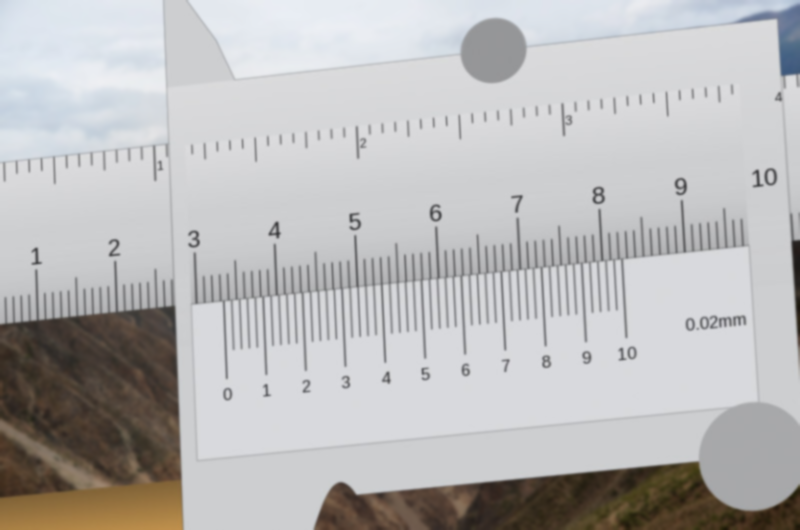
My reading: 33.4,mm
